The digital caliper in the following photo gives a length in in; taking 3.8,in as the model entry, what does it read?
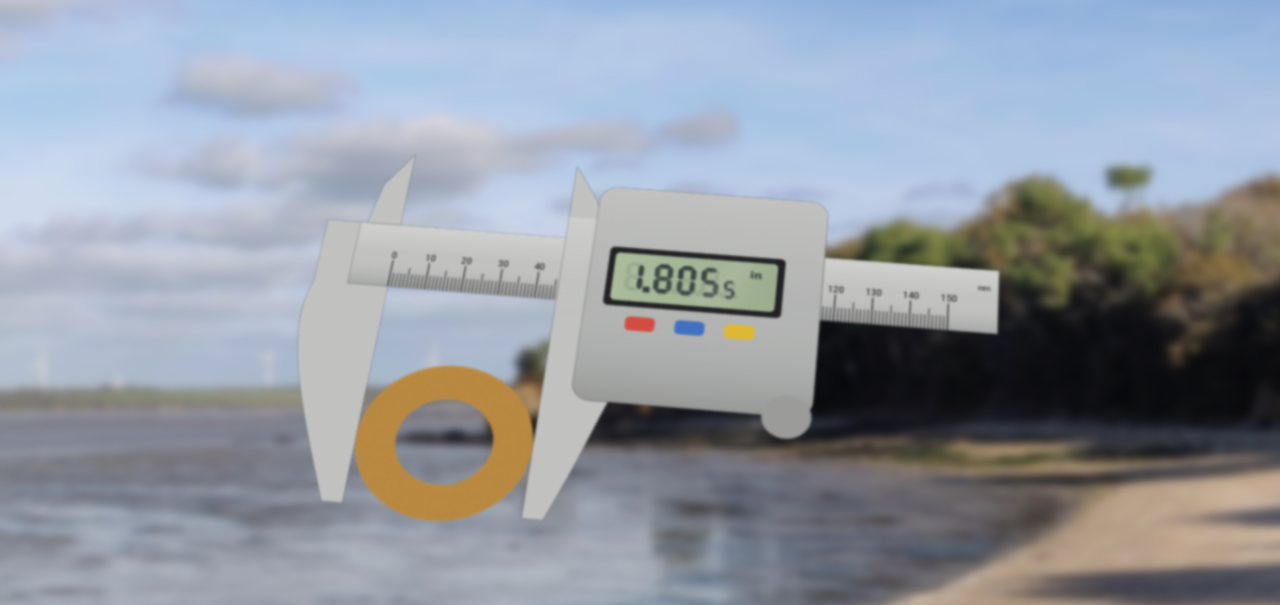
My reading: 1.8055,in
